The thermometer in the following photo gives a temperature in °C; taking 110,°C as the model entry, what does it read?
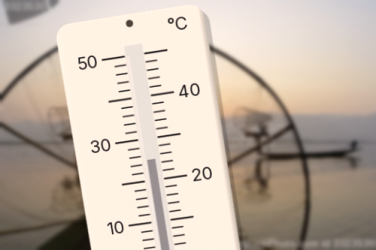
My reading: 25,°C
